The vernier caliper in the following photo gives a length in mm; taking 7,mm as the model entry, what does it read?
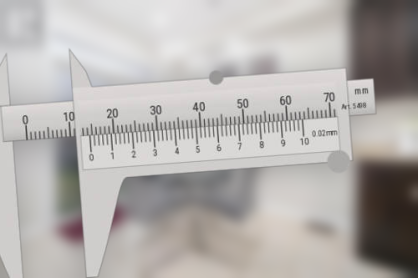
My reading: 14.5,mm
